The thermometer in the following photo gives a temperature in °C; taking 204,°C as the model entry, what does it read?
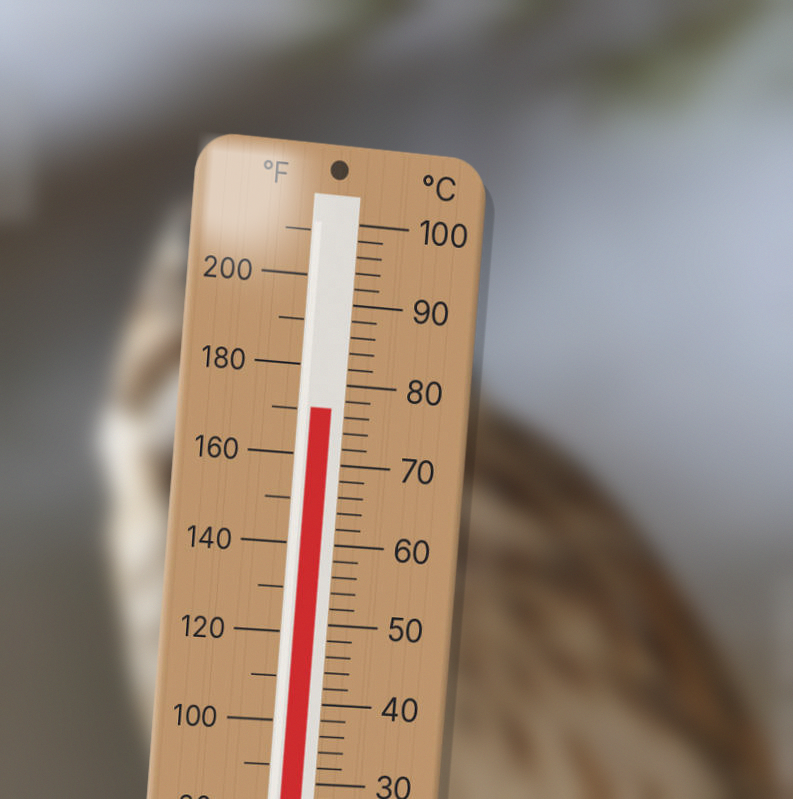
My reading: 77,°C
